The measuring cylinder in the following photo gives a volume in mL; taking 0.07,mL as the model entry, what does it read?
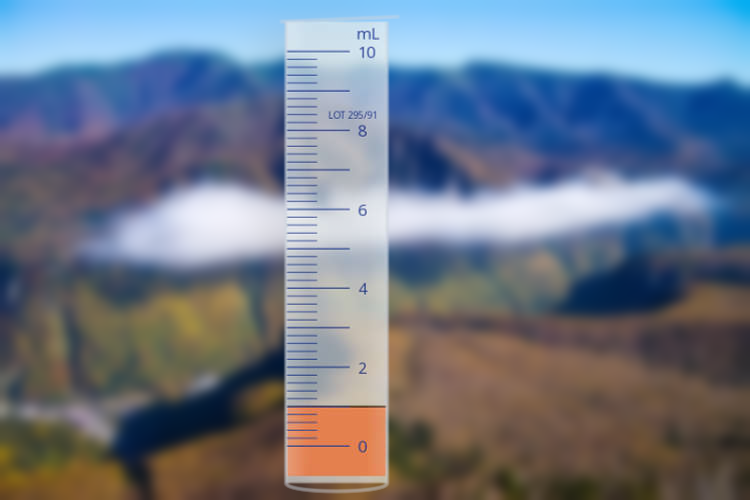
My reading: 1,mL
